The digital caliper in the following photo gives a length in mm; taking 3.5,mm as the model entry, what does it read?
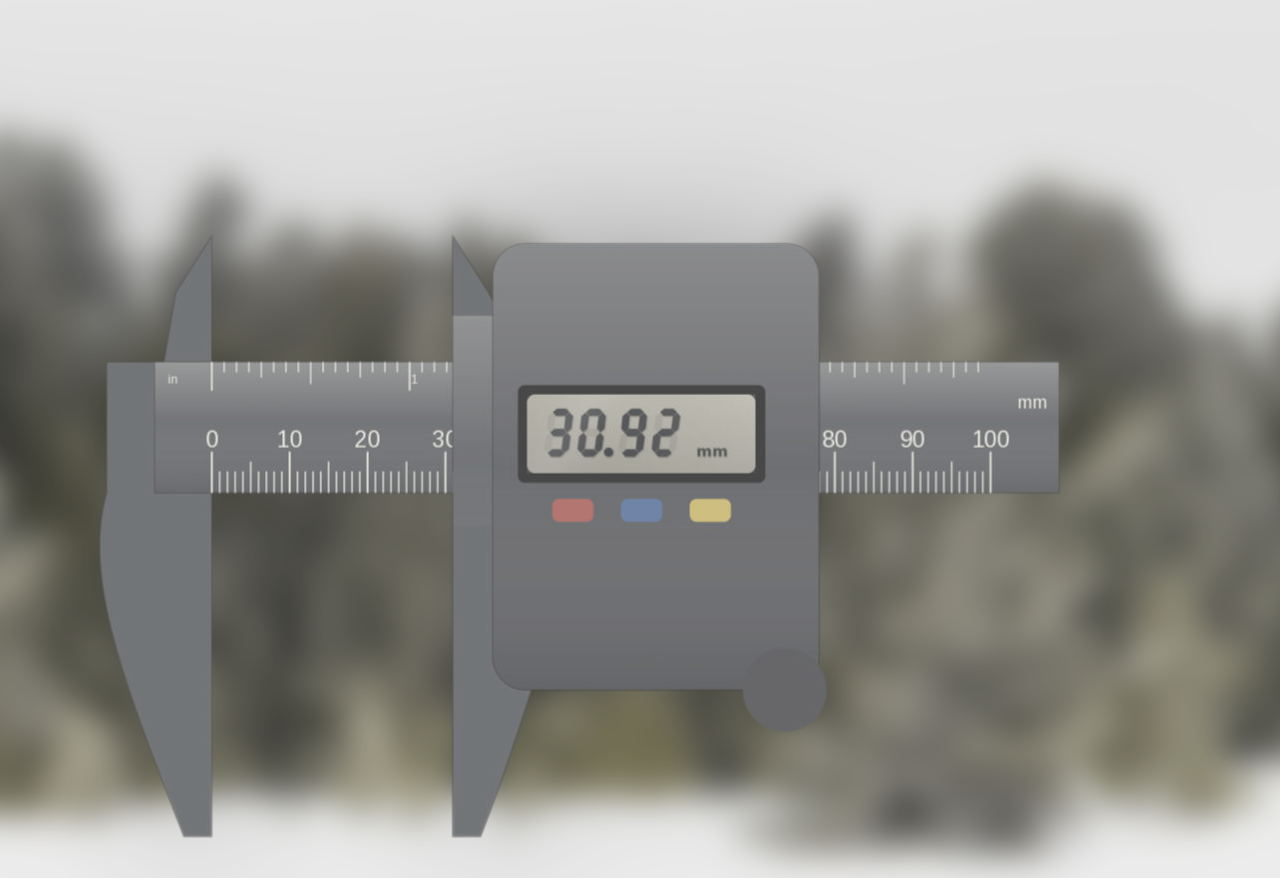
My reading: 30.92,mm
